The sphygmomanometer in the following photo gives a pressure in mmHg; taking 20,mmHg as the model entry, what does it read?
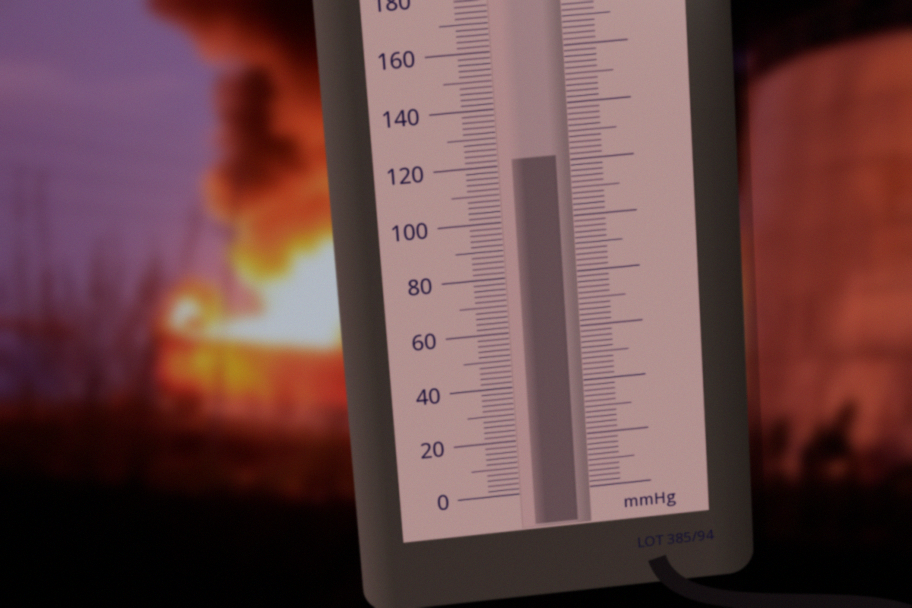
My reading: 122,mmHg
